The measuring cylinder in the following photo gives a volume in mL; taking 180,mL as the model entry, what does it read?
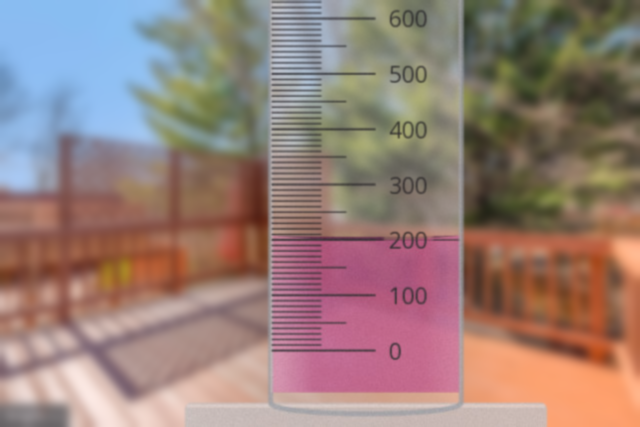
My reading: 200,mL
